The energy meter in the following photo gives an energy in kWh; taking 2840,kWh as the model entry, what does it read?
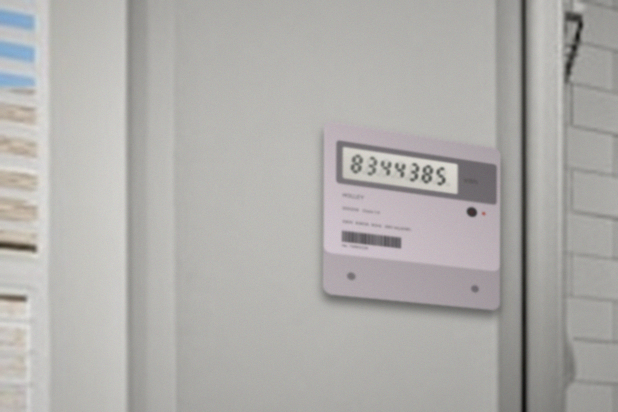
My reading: 8344385,kWh
